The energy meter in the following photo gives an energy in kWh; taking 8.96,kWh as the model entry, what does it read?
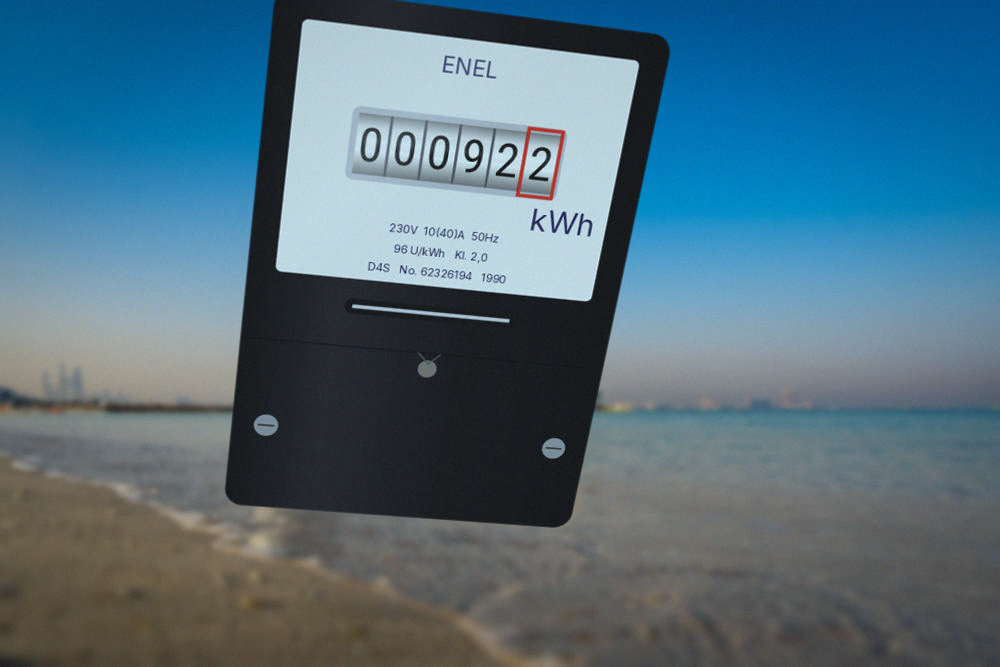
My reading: 92.2,kWh
